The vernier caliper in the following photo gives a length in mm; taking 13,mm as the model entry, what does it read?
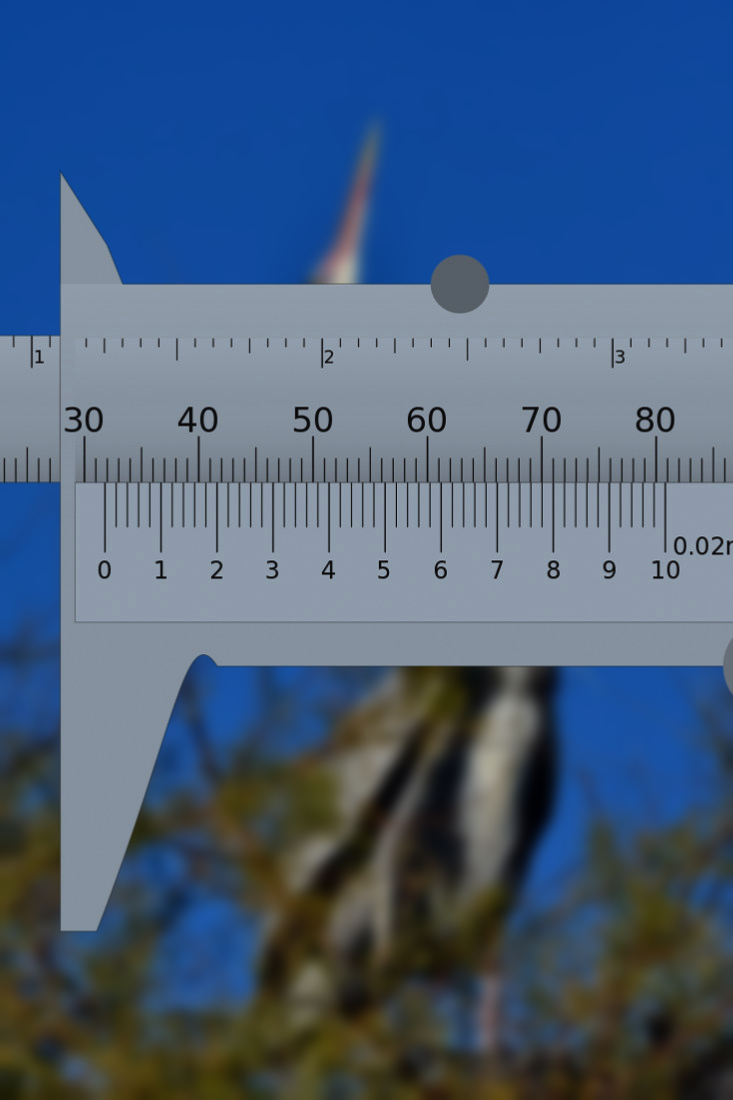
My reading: 31.8,mm
